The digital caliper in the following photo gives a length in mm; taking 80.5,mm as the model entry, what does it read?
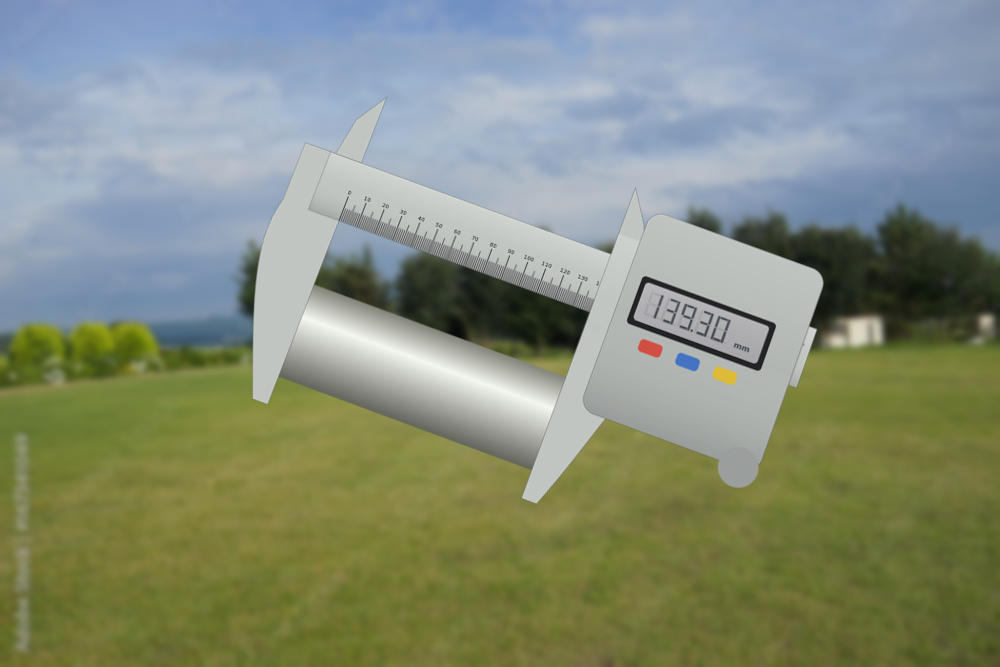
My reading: 139.30,mm
